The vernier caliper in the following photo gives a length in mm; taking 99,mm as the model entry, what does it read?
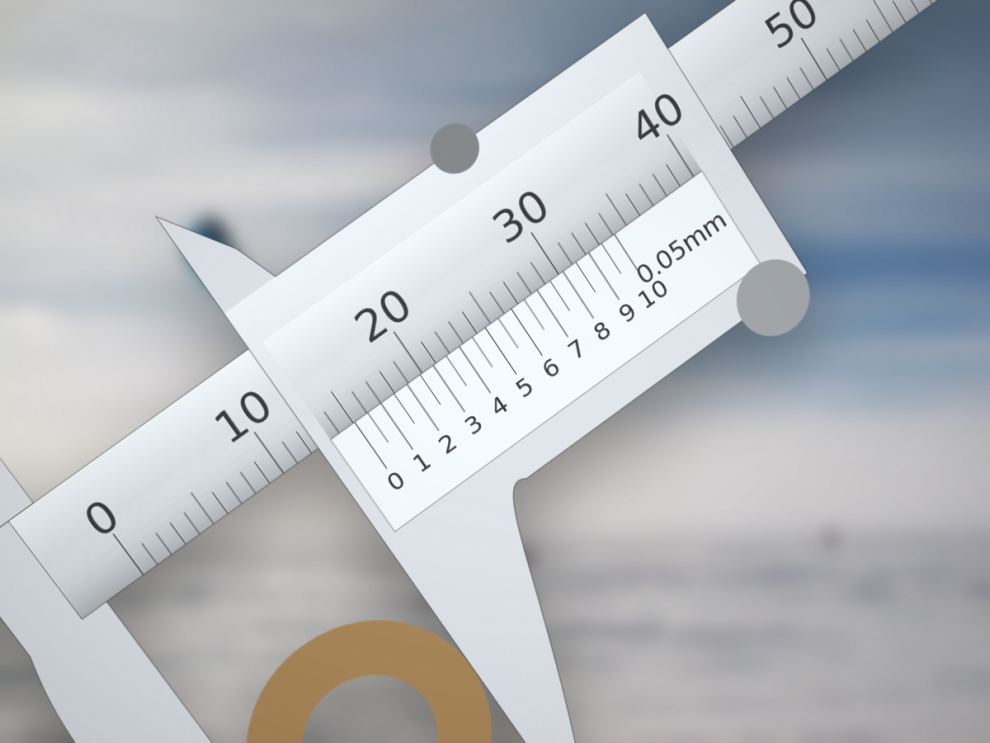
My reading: 15.1,mm
